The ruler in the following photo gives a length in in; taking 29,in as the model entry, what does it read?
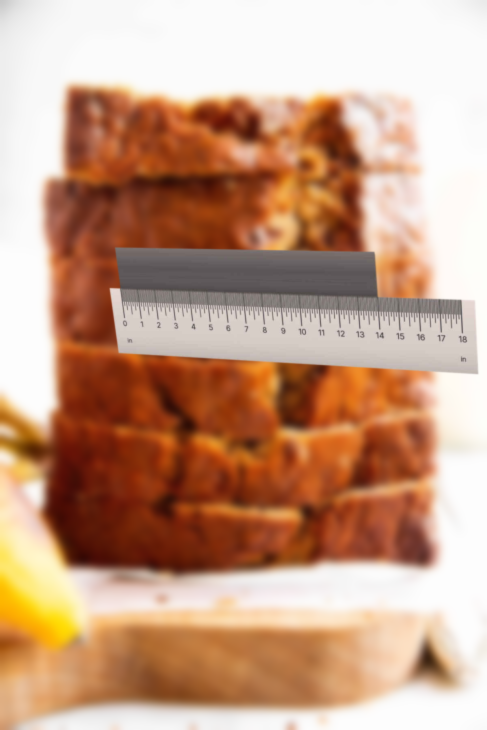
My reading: 14,in
